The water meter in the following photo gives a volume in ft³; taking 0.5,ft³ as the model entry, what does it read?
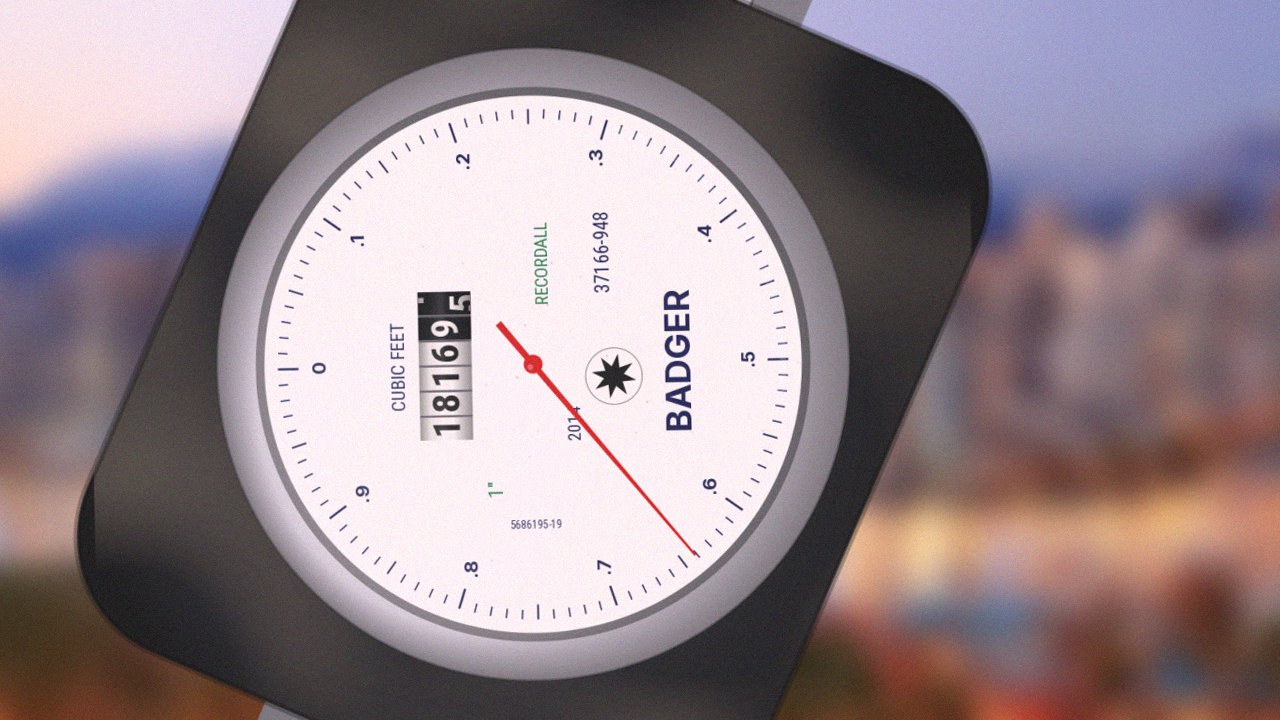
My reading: 181694.64,ft³
